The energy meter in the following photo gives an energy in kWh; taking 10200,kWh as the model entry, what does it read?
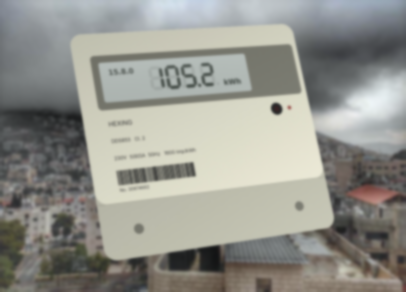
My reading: 105.2,kWh
